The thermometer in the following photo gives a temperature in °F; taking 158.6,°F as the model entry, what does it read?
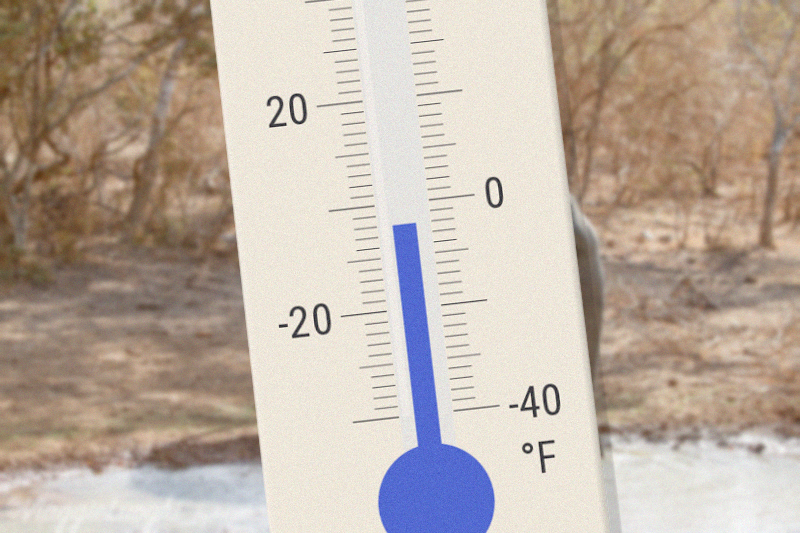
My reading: -4,°F
